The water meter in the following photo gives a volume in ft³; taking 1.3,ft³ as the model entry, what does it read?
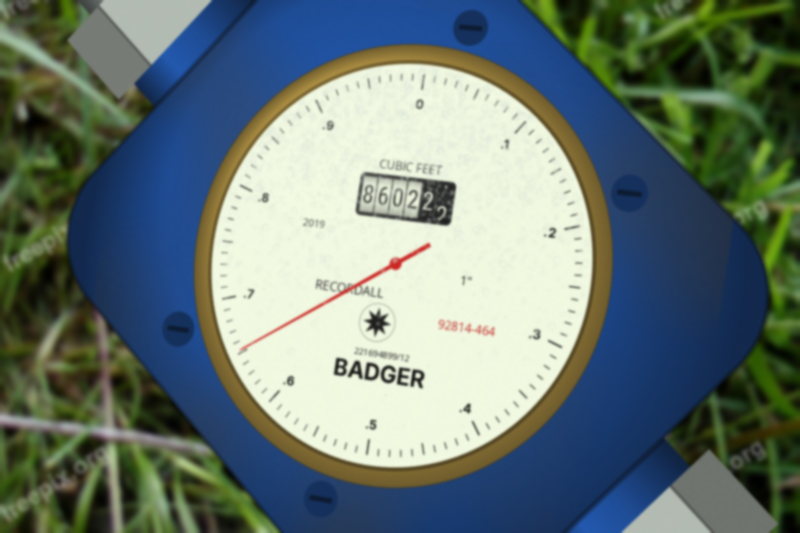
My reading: 860221.65,ft³
